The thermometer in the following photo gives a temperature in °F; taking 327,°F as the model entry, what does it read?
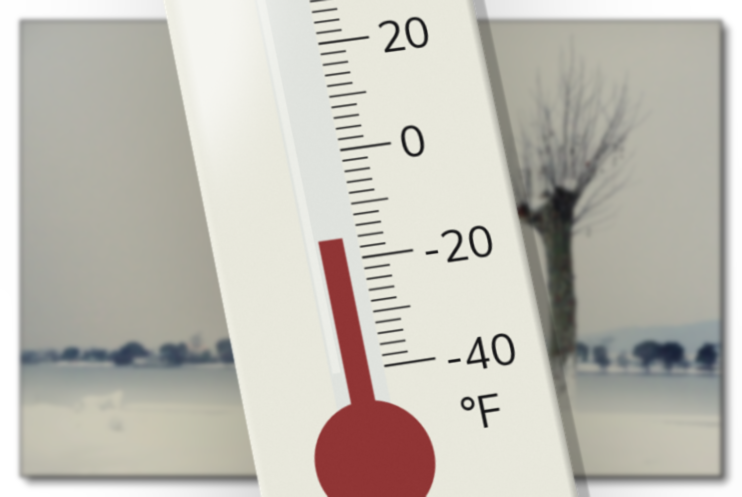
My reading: -16,°F
